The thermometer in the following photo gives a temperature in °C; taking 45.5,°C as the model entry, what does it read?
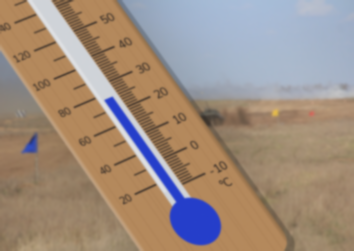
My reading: 25,°C
